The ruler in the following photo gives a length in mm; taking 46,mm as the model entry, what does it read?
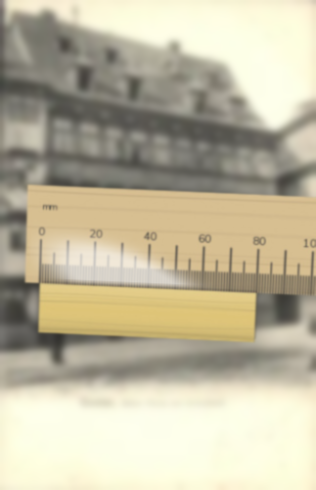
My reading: 80,mm
